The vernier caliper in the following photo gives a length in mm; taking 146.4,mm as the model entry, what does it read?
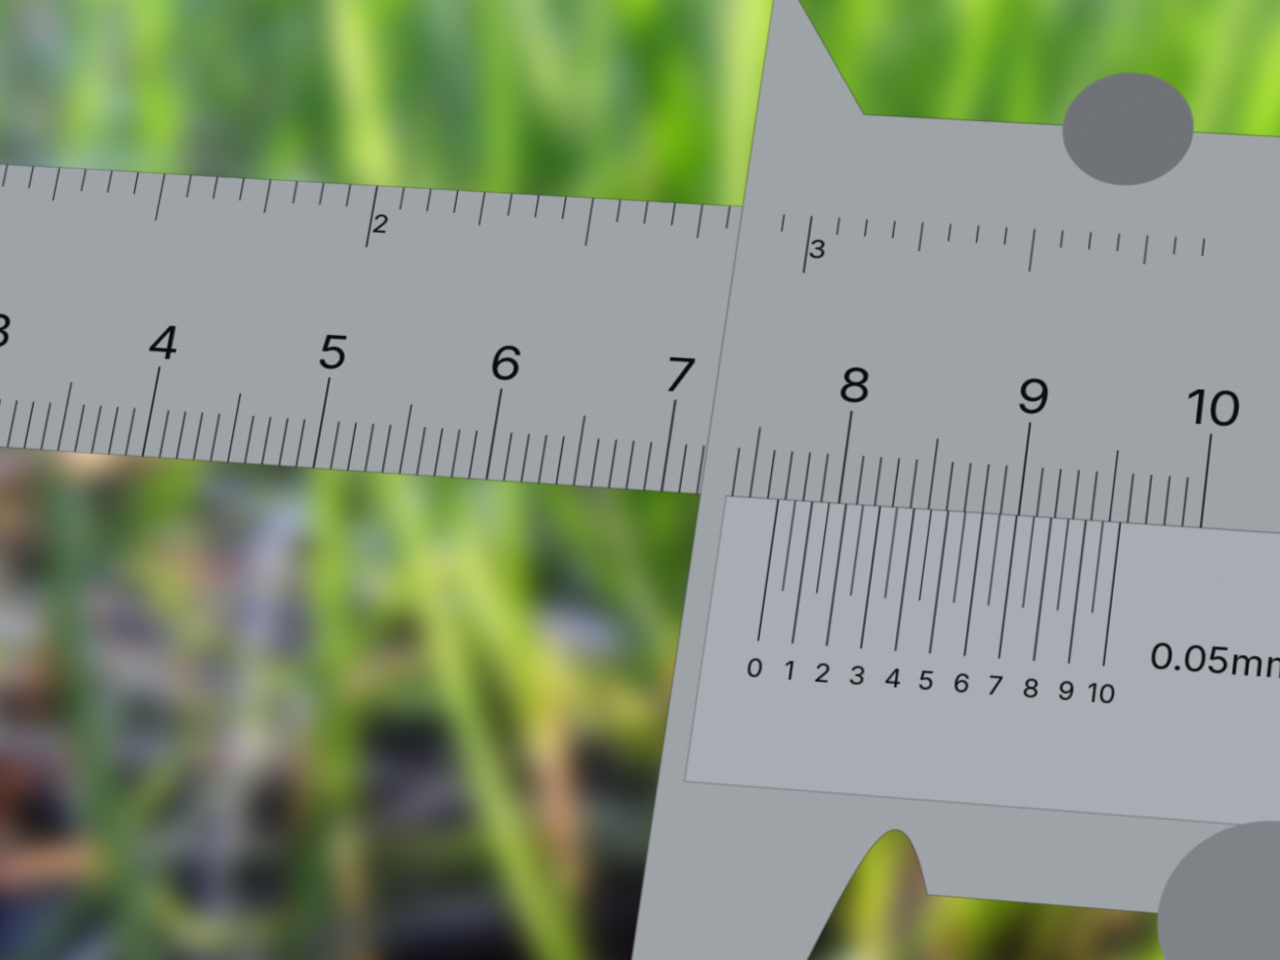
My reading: 76.6,mm
